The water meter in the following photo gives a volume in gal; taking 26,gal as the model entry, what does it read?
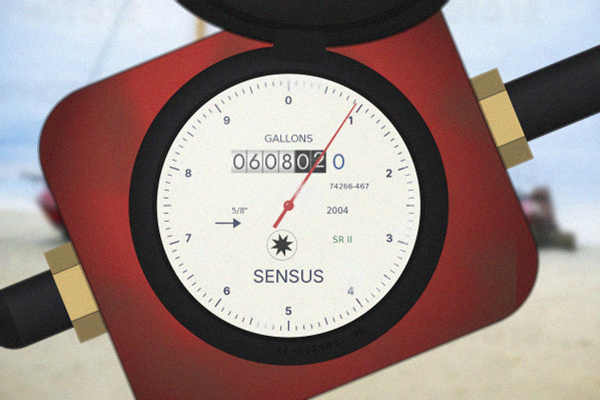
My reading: 608020.9,gal
